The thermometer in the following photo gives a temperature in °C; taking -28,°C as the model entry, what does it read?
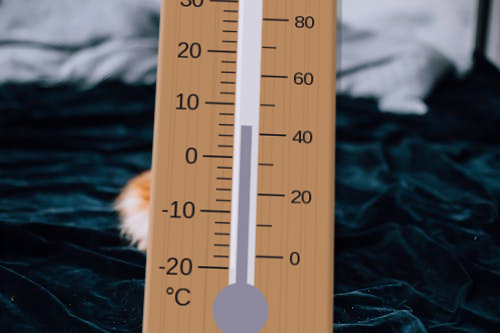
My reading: 6,°C
